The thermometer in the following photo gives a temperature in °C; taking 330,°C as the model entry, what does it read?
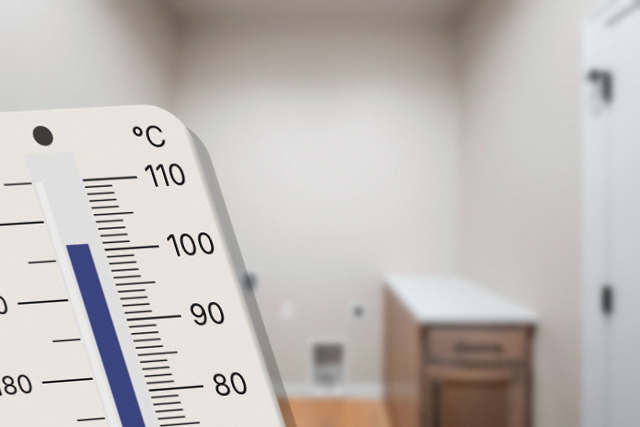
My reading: 101,°C
